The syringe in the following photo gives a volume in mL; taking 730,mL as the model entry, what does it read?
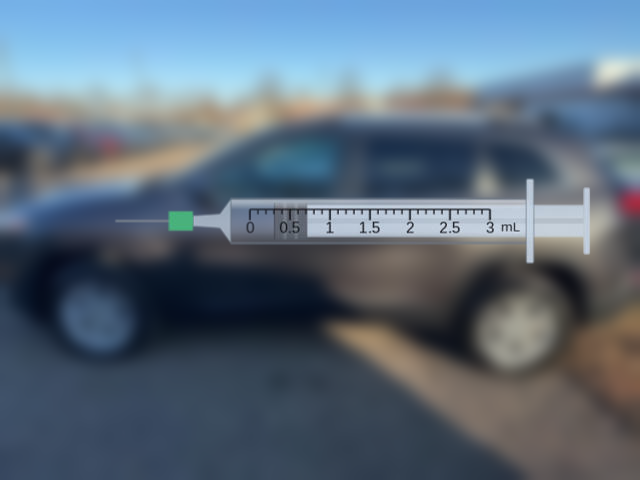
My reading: 0.3,mL
